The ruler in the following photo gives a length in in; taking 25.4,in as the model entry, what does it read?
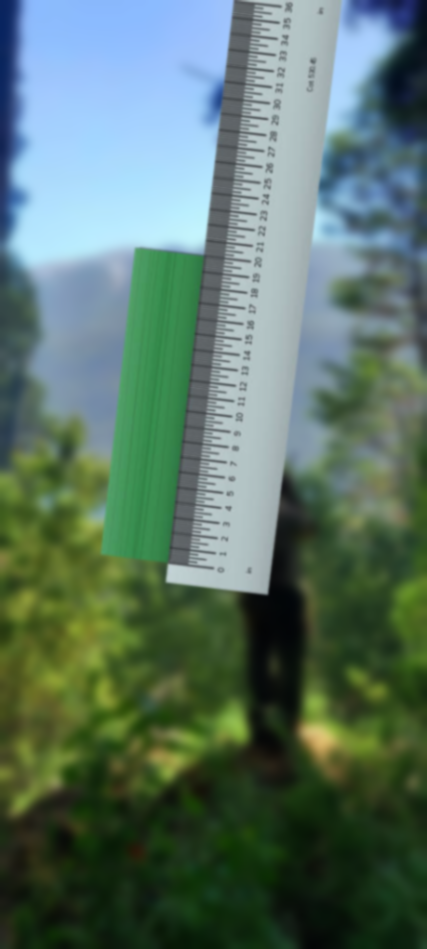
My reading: 20,in
